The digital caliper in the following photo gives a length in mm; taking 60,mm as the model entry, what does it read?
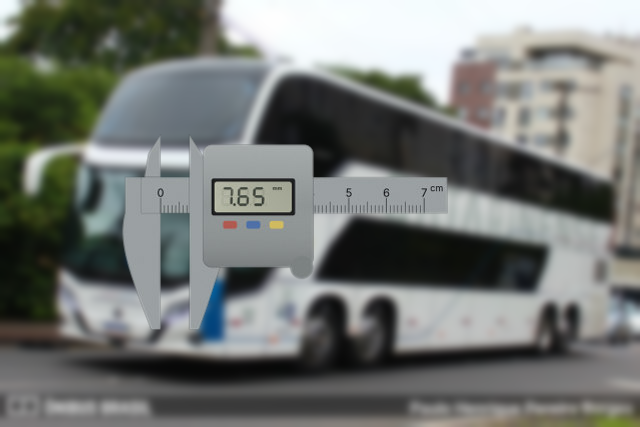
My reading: 7.65,mm
